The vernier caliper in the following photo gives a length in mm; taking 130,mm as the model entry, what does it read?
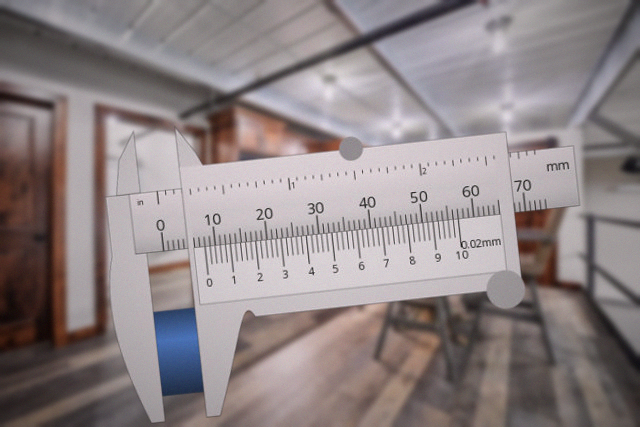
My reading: 8.0,mm
